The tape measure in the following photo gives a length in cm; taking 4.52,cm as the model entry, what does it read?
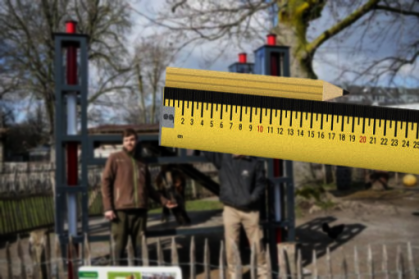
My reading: 18.5,cm
